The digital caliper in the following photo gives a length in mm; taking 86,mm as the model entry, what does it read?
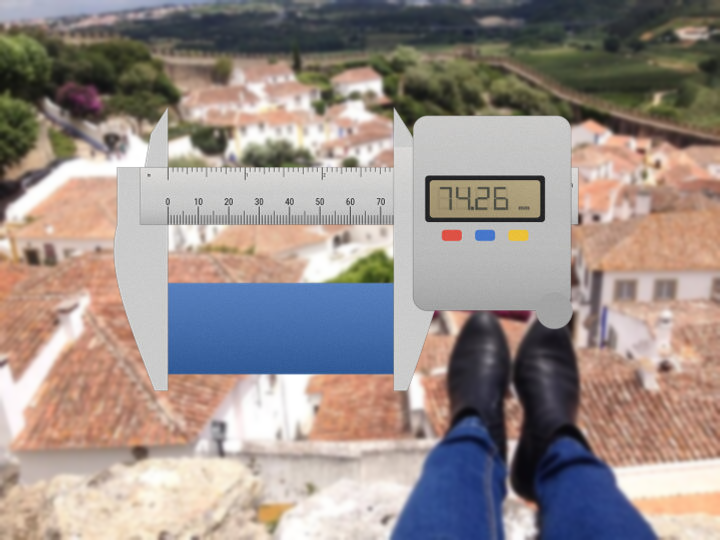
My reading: 74.26,mm
